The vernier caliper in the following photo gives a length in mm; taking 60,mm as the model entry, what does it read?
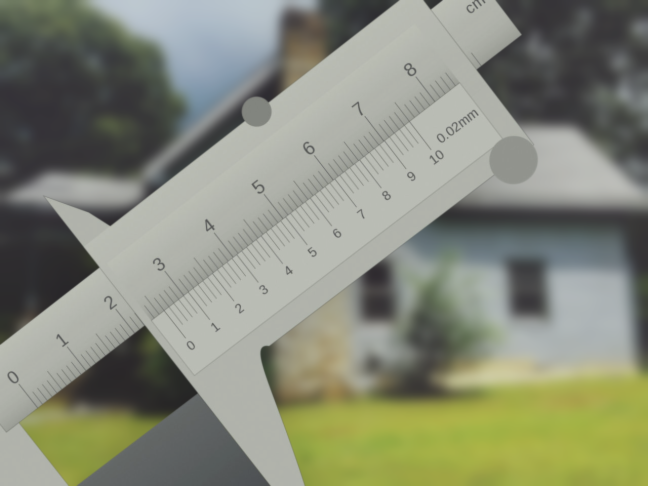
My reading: 26.0,mm
